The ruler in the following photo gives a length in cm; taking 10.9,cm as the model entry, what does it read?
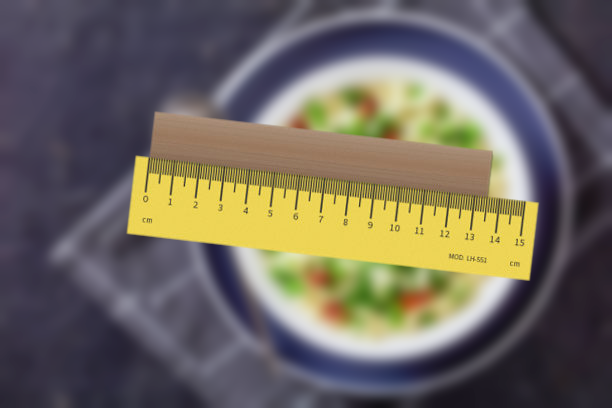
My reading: 13.5,cm
